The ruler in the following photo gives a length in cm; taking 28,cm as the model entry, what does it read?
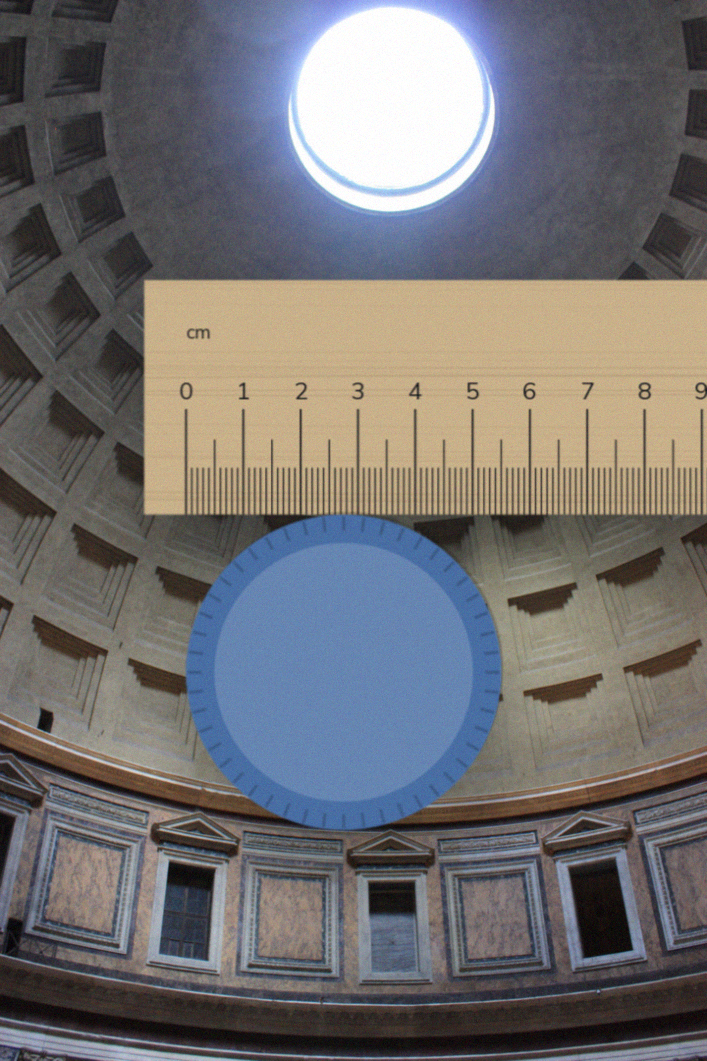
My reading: 5.5,cm
